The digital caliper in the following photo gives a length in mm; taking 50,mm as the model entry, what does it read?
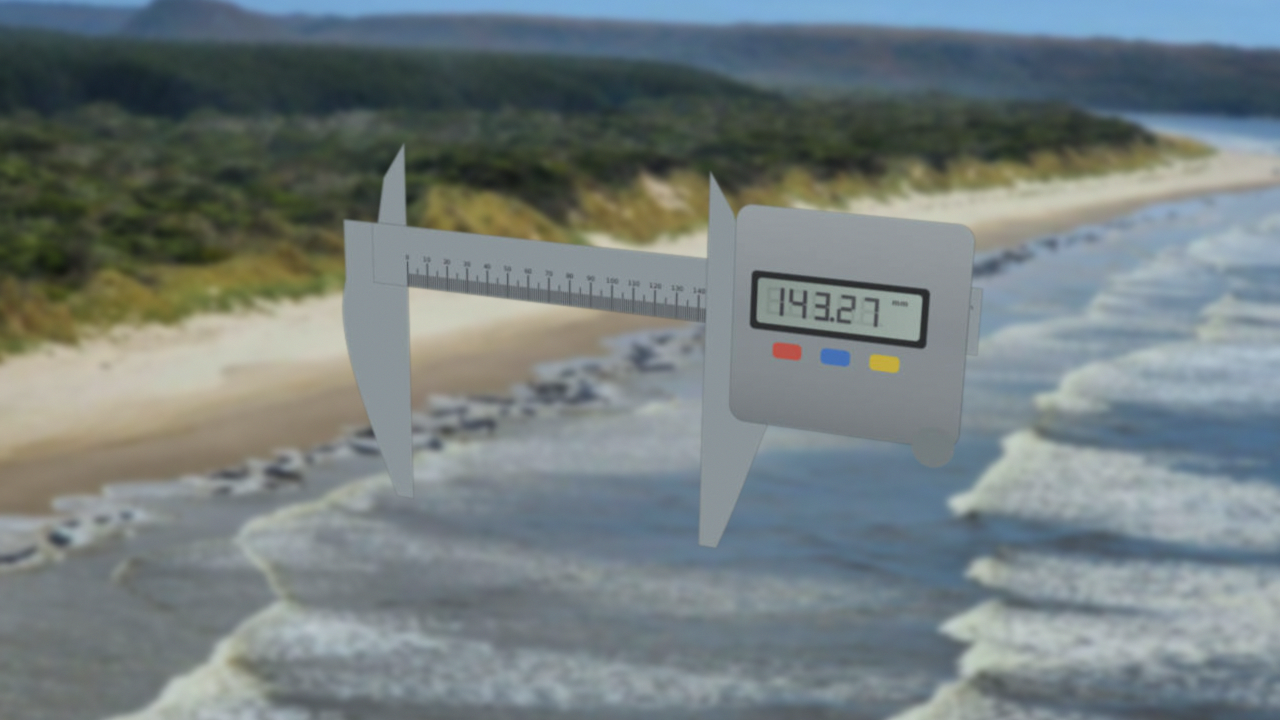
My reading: 143.27,mm
